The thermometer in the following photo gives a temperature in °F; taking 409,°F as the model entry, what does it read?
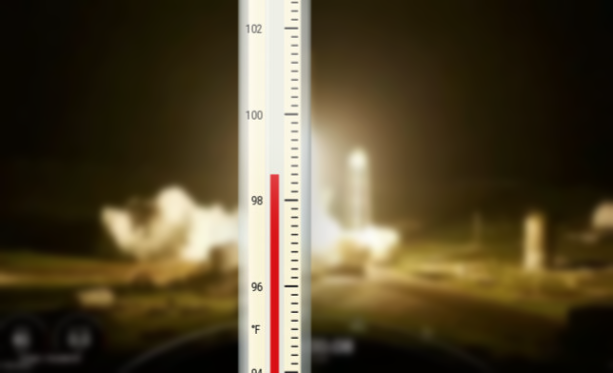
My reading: 98.6,°F
